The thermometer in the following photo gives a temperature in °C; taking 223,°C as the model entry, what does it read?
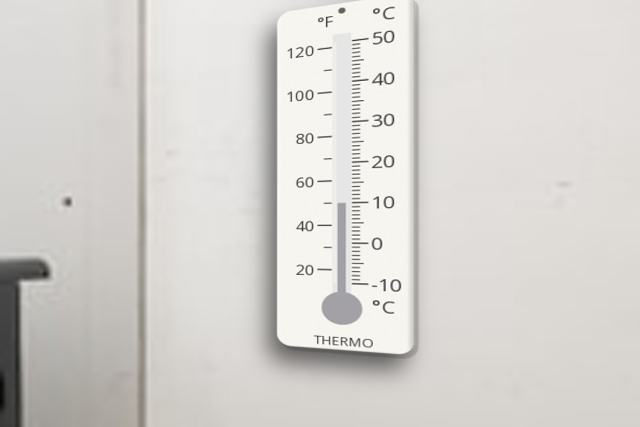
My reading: 10,°C
